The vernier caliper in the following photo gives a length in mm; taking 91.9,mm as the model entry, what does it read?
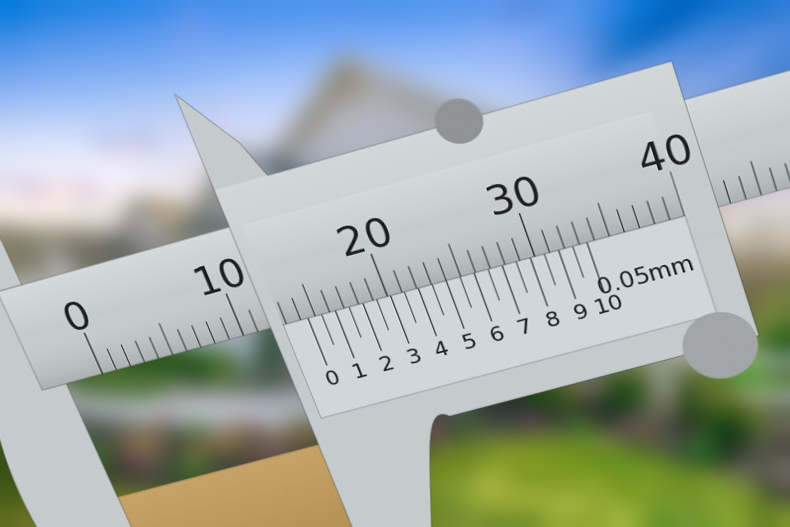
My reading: 14.5,mm
